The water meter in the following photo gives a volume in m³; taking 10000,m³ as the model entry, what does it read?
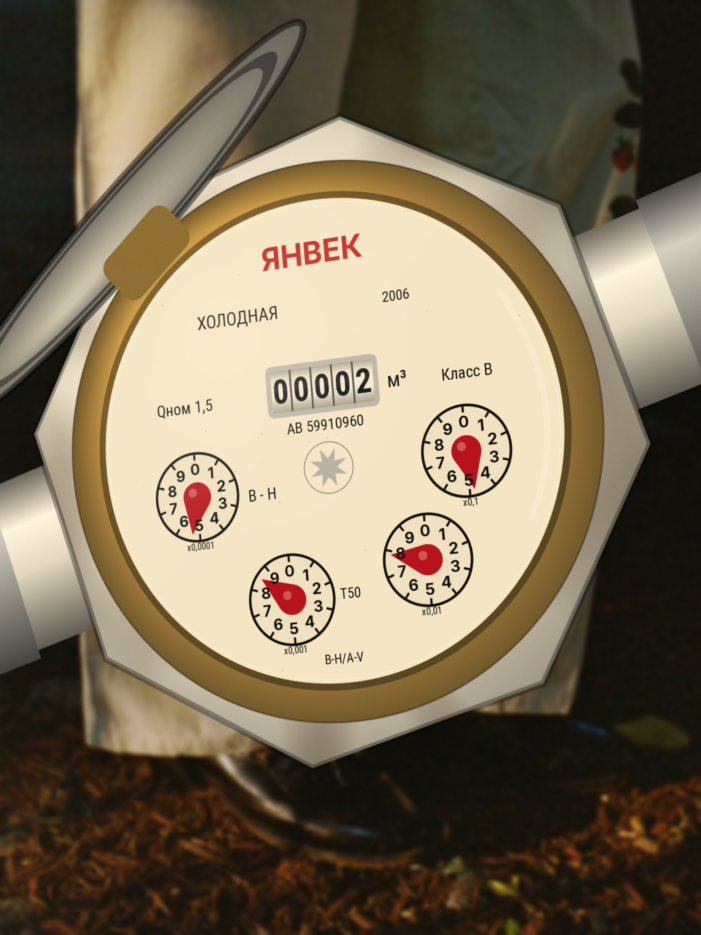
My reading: 2.4785,m³
